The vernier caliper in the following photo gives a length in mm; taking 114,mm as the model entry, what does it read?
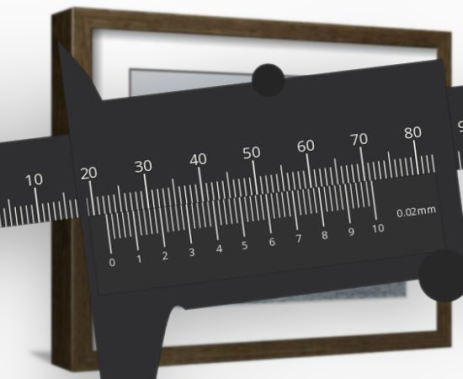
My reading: 22.2,mm
